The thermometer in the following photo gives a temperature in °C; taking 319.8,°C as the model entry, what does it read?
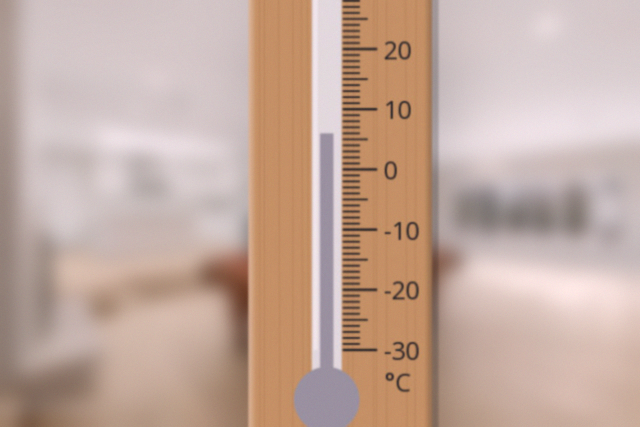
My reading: 6,°C
